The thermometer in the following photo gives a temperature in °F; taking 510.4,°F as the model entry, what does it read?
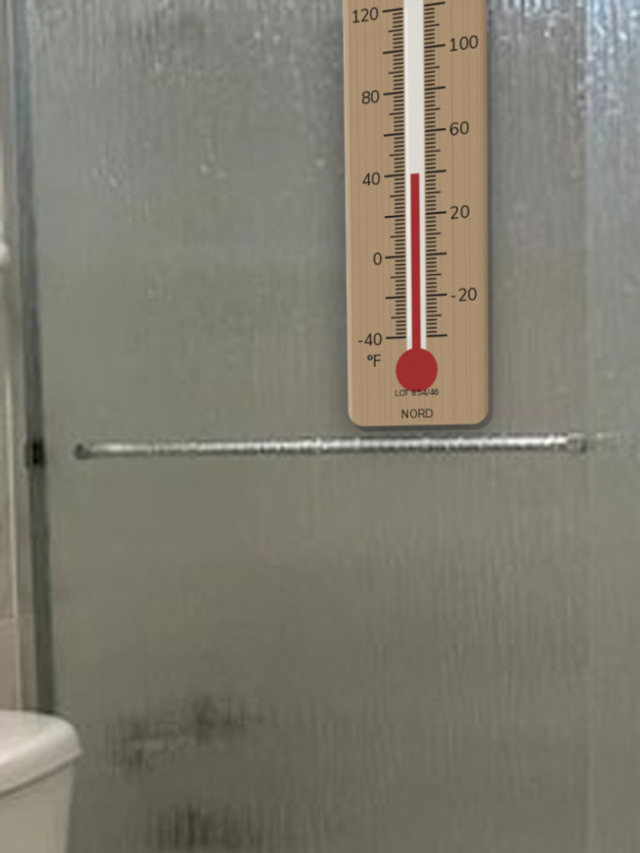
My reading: 40,°F
